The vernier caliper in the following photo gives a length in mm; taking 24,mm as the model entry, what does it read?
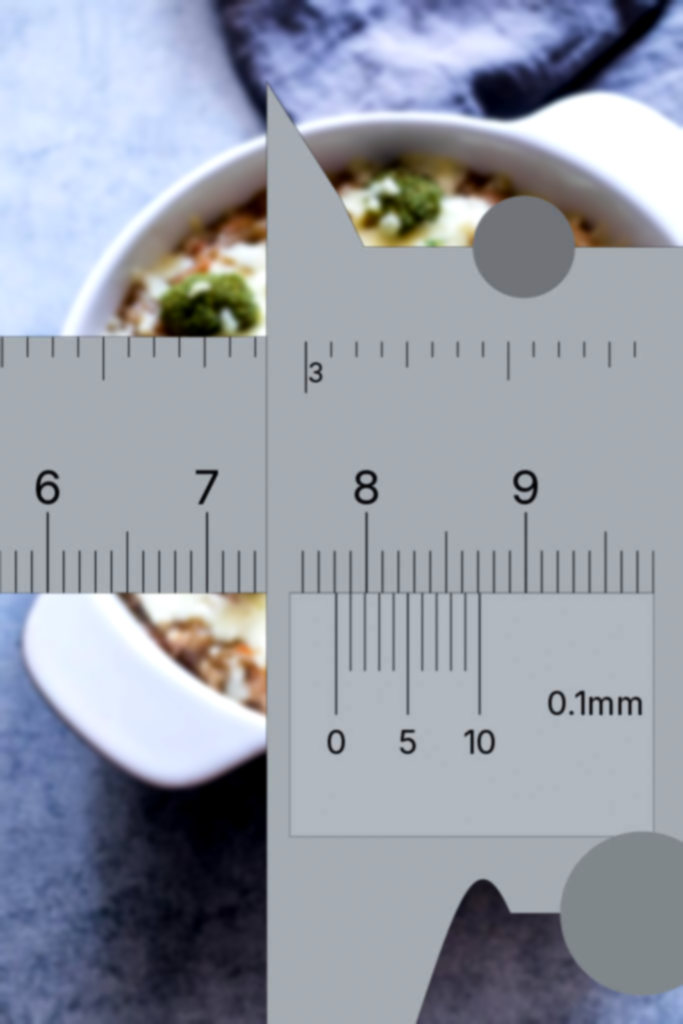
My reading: 78.1,mm
